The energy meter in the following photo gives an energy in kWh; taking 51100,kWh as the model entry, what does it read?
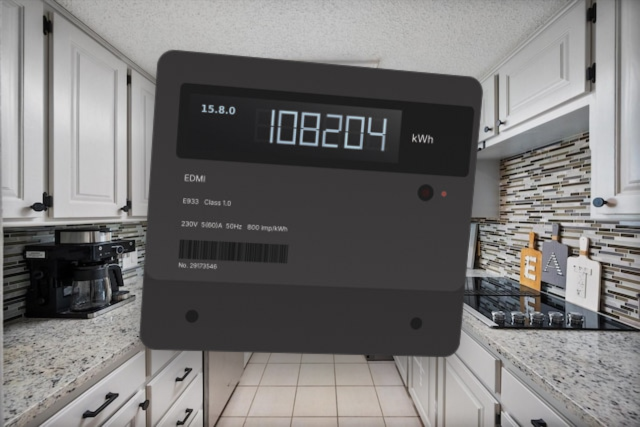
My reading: 108204,kWh
